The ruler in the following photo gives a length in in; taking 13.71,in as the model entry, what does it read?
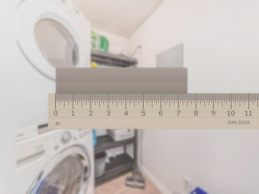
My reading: 7.5,in
